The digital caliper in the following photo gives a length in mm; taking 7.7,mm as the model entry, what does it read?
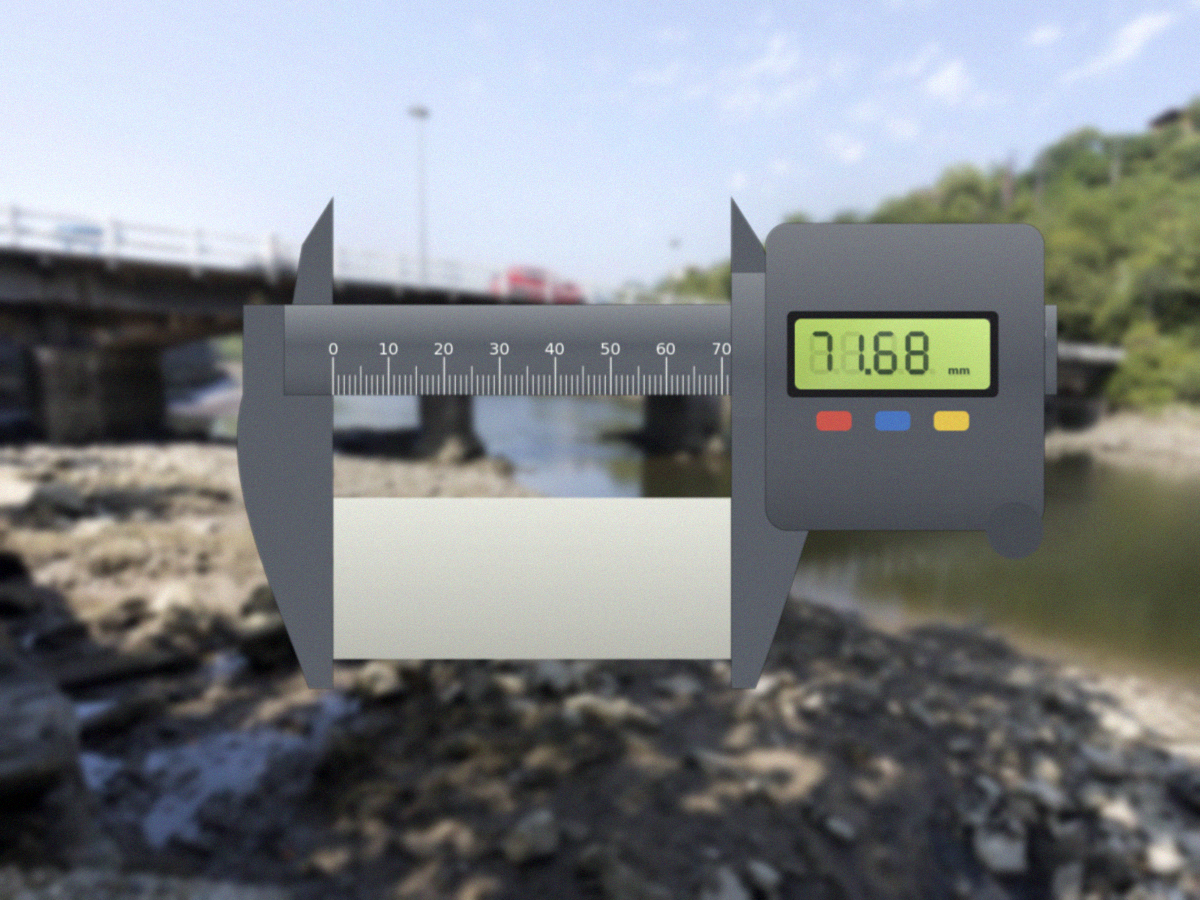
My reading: 71.68,mm
